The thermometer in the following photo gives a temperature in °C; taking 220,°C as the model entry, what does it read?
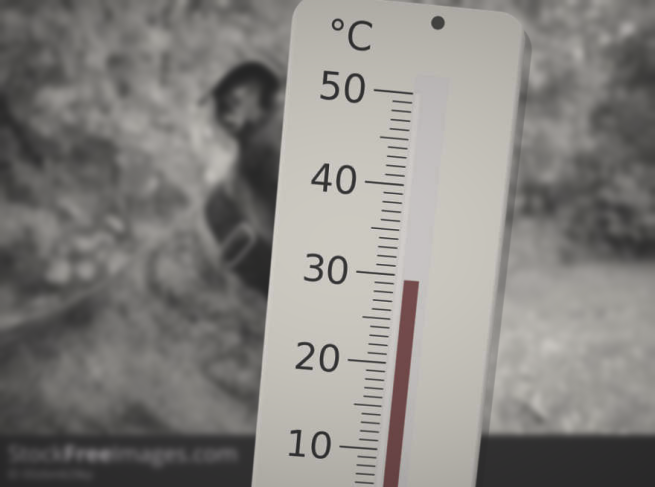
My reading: 29.5,°C
